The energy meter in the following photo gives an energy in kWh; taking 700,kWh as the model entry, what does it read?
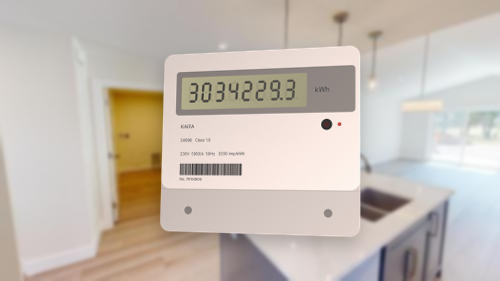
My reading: 3034229.3,kWh
